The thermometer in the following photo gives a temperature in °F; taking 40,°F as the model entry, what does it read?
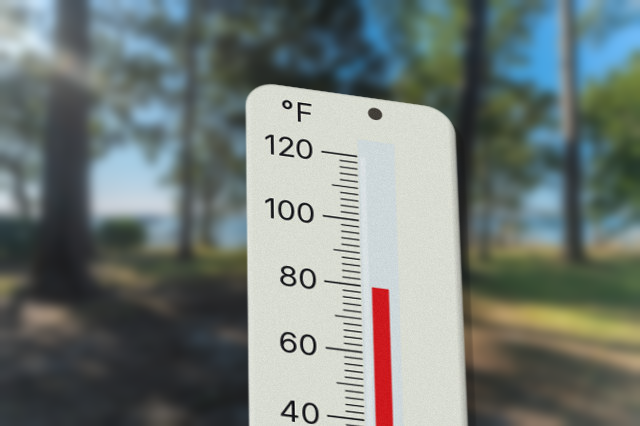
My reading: 80,°F
